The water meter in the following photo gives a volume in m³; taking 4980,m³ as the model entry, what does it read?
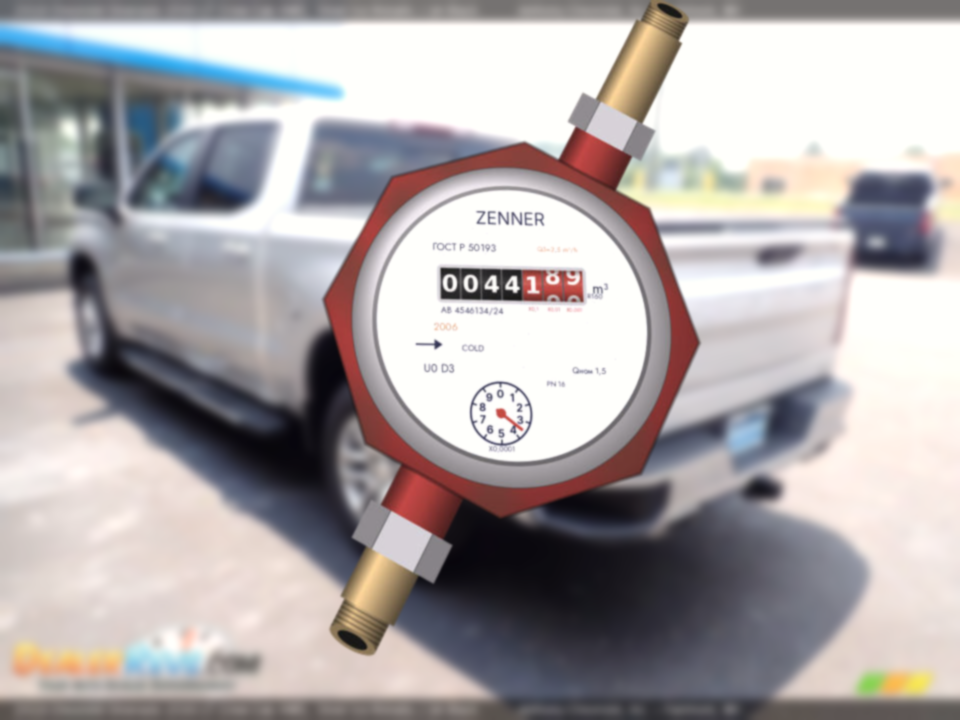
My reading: 44.1893,m³
